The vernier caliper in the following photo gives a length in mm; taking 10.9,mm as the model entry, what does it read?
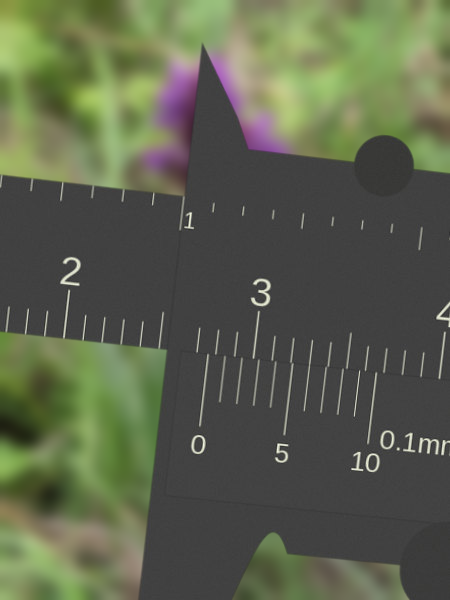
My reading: 27.6,mm
